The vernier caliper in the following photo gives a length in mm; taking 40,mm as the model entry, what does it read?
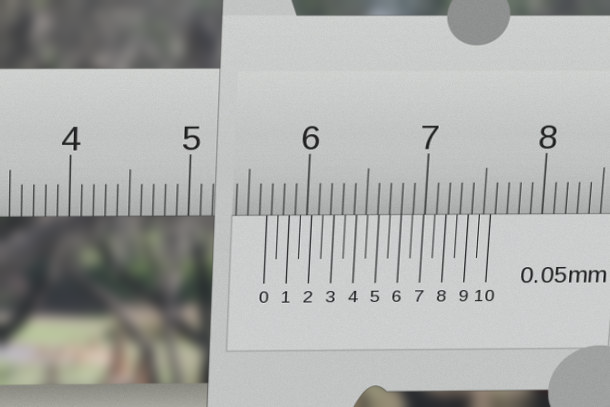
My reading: 56.6,mm
